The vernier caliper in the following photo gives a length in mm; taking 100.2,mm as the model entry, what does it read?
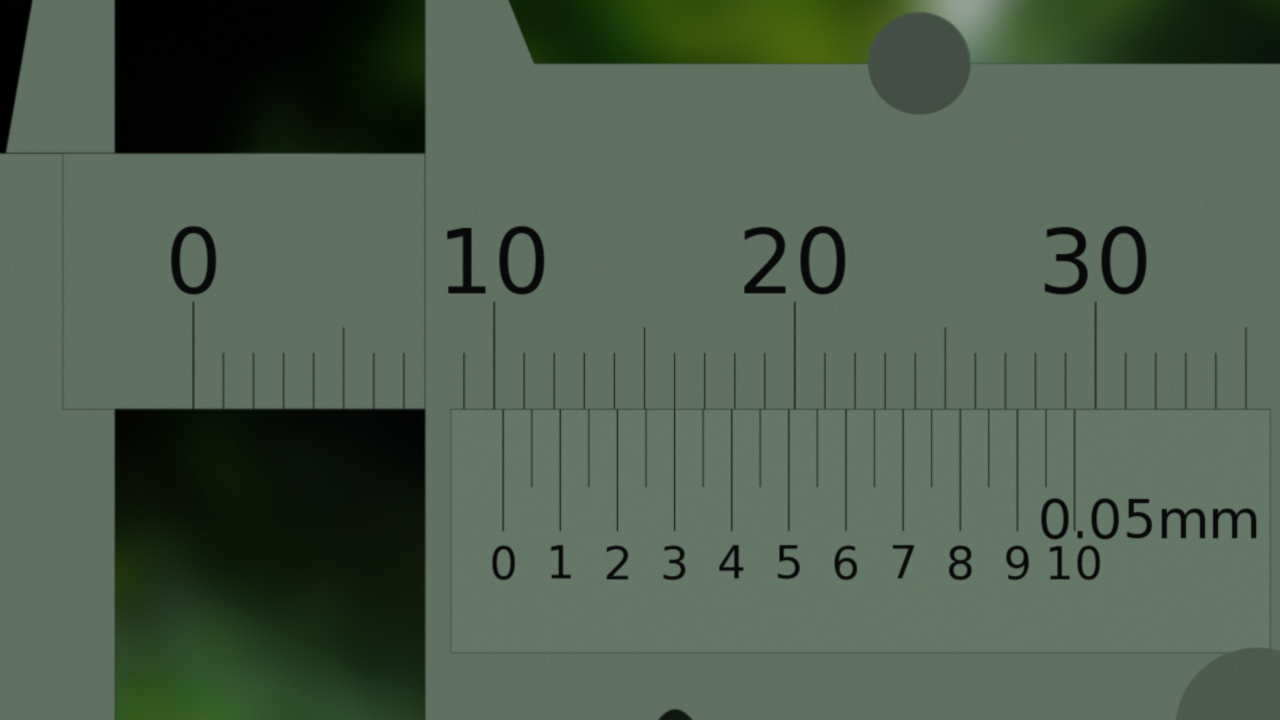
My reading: 10.30,mm
